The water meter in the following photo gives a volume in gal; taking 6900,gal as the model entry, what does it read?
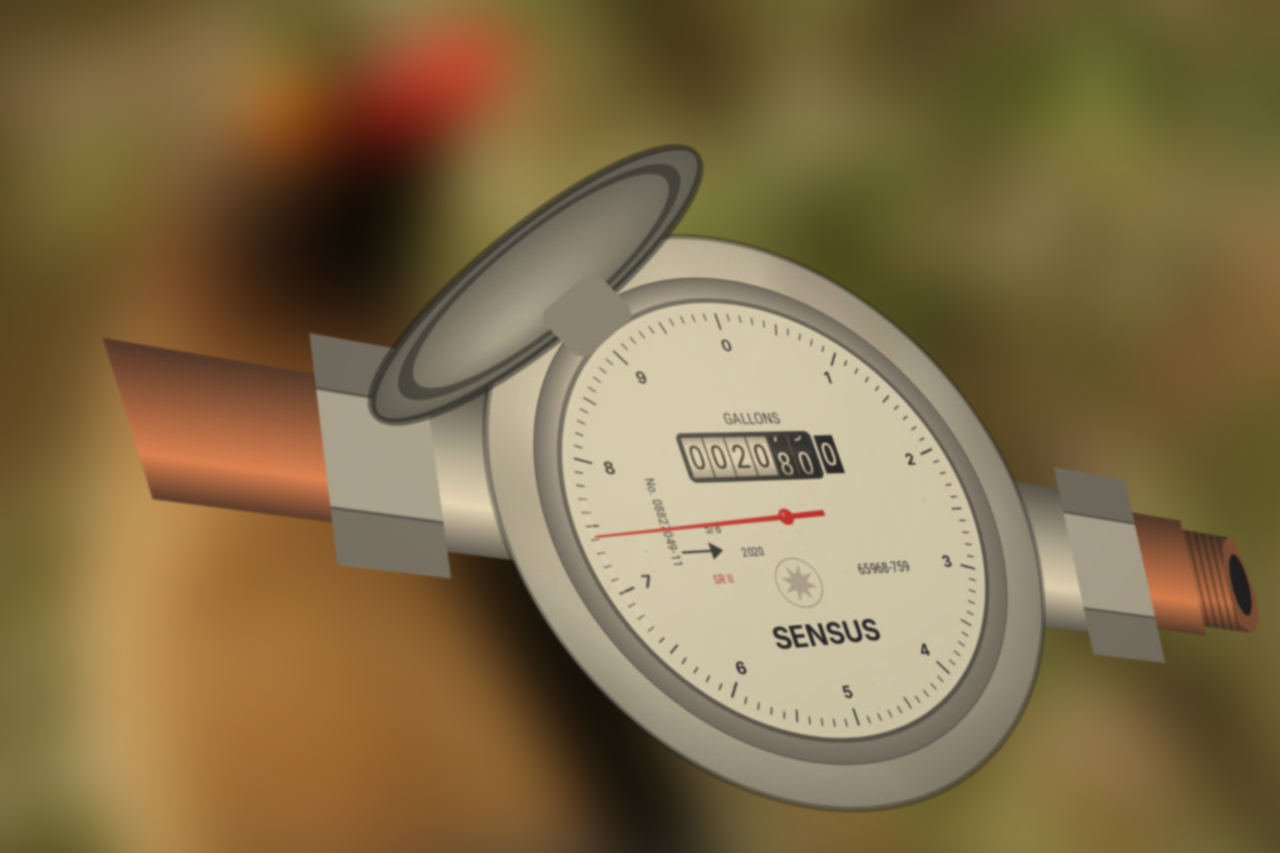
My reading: 20797.4,gal
